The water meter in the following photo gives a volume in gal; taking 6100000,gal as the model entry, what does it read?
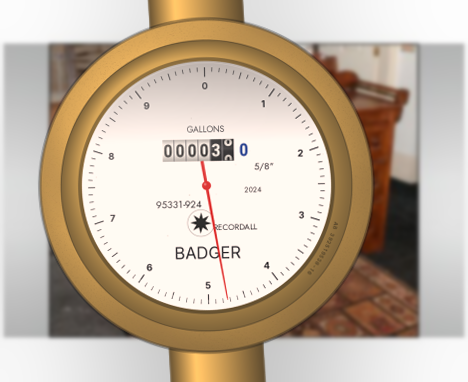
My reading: 384.7,gal
